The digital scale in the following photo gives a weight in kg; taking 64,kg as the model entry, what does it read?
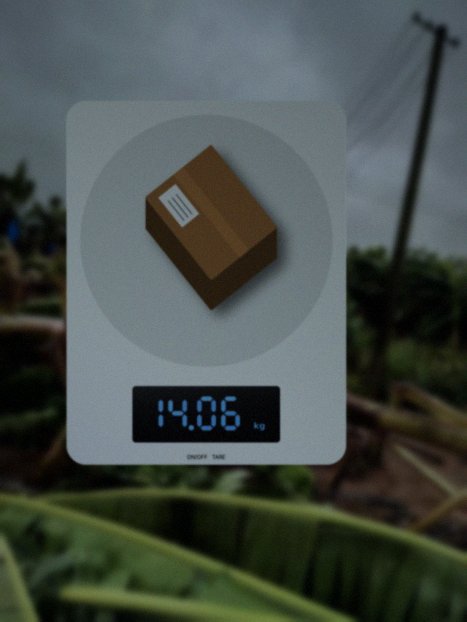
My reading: 14.06,kg
